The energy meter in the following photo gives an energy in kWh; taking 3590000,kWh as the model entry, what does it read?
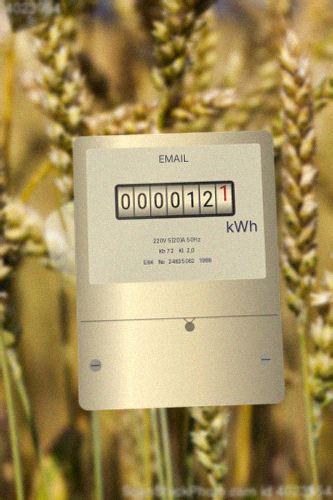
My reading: 12.1,kWh
